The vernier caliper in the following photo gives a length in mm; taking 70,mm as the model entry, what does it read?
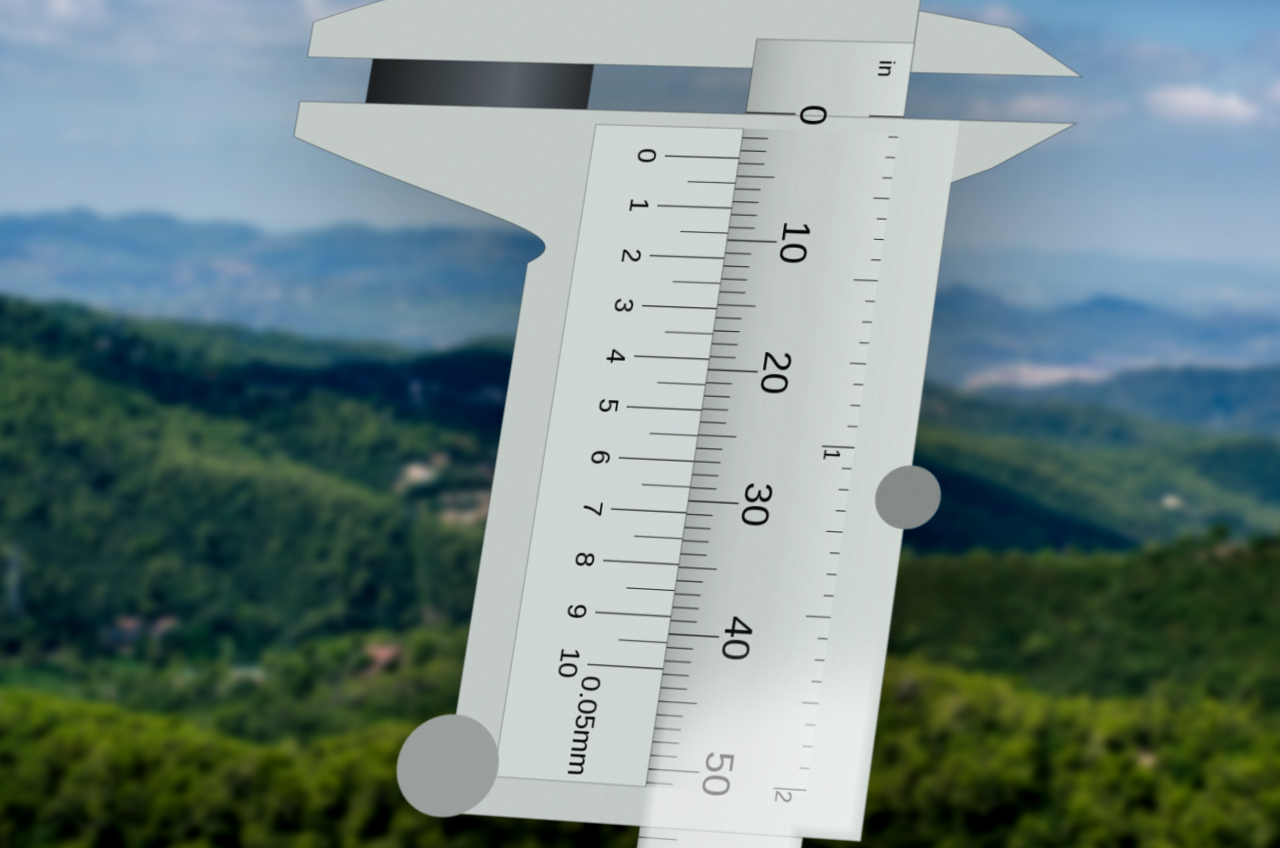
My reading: 3.6,mm
